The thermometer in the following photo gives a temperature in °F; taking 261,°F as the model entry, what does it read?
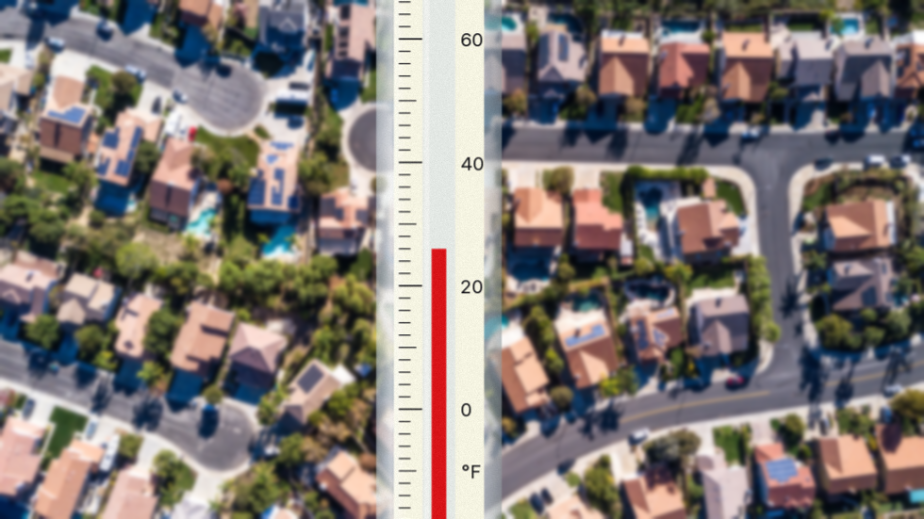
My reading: 26,°F
